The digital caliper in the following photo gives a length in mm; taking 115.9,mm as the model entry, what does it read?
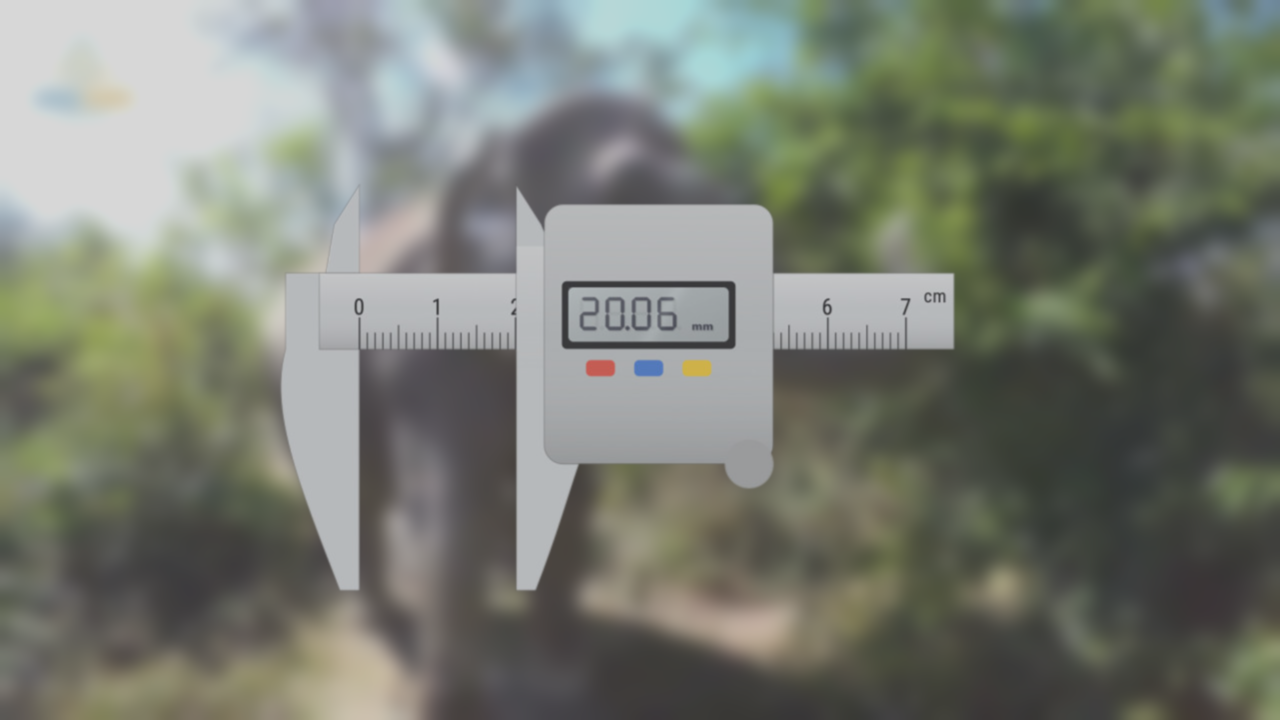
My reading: 20.06,mm
